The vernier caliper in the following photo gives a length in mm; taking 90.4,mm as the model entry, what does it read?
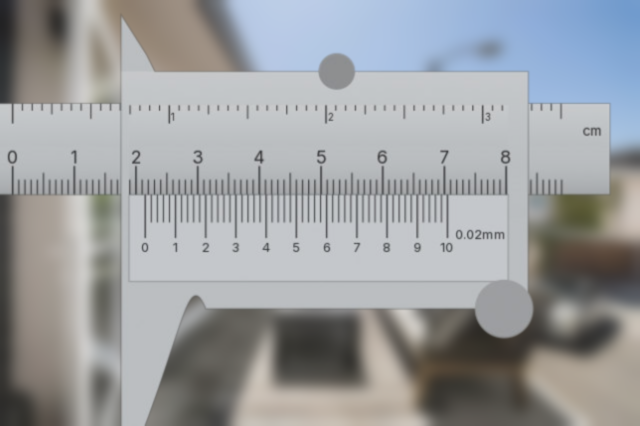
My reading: 21.5,mm
